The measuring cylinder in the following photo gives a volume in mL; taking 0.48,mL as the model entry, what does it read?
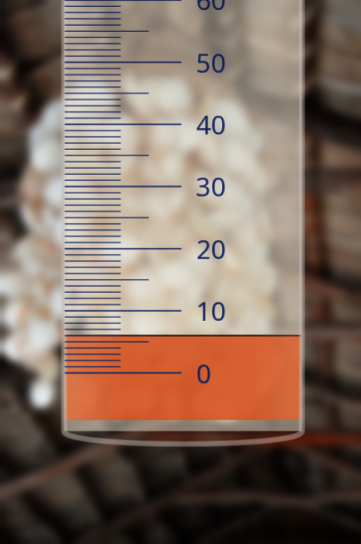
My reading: 6,mL
